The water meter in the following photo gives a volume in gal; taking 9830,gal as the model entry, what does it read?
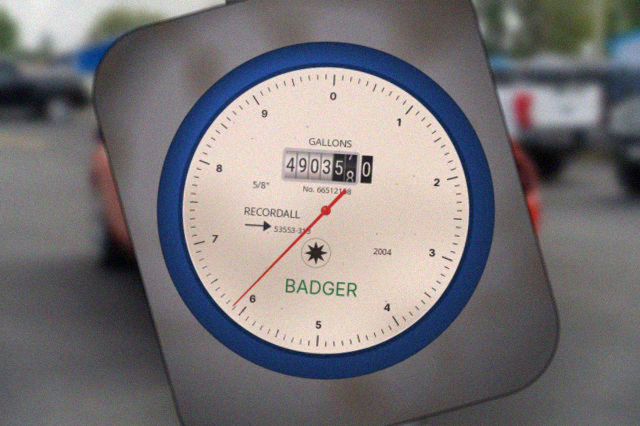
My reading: 4903576.1,gal
